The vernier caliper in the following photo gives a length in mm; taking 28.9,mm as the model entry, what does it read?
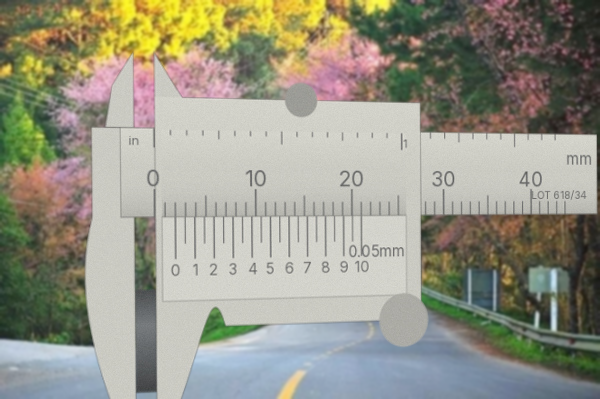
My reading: 2.0,mm
